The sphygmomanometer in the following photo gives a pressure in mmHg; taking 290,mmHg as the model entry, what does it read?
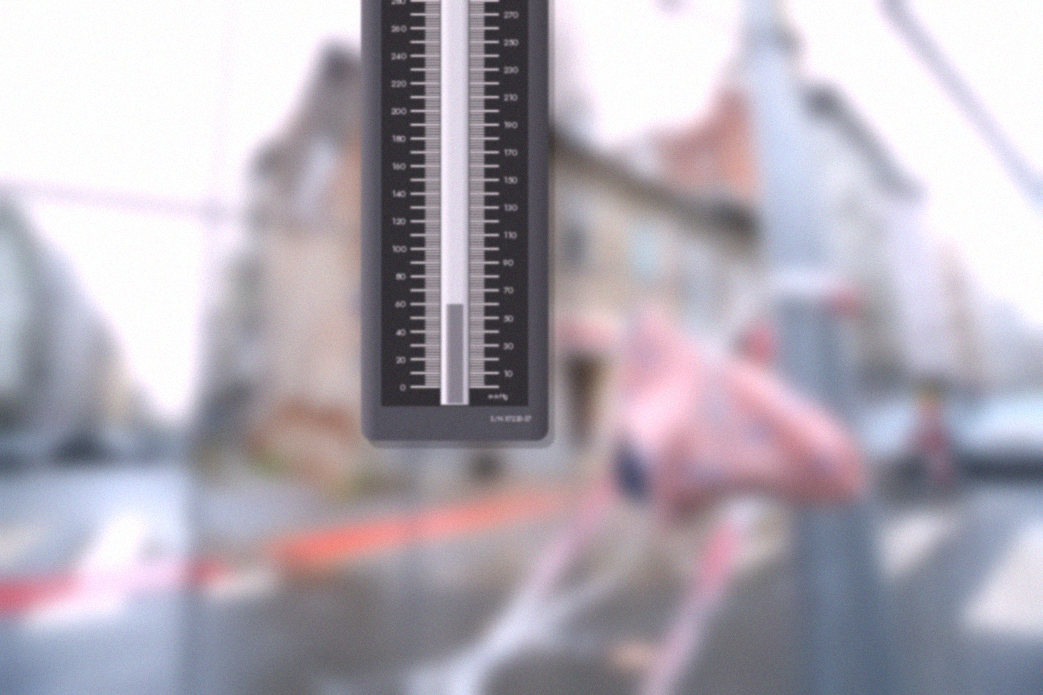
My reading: 60,mmHg
